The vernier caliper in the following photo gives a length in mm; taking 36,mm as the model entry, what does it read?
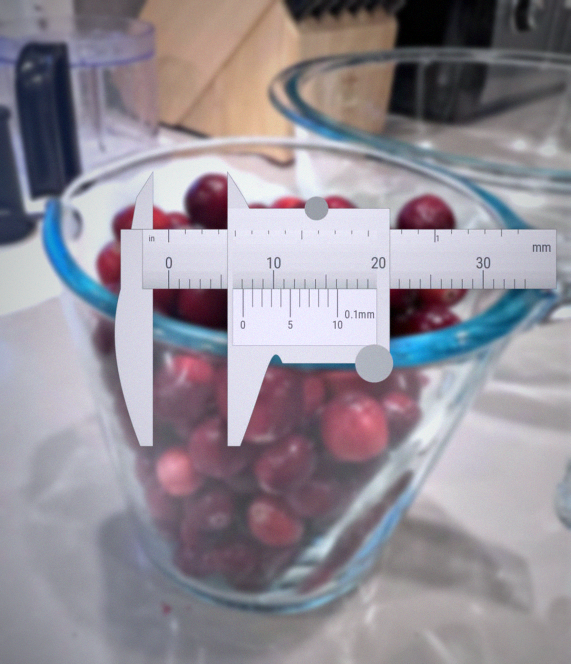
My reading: 7.1,mm
